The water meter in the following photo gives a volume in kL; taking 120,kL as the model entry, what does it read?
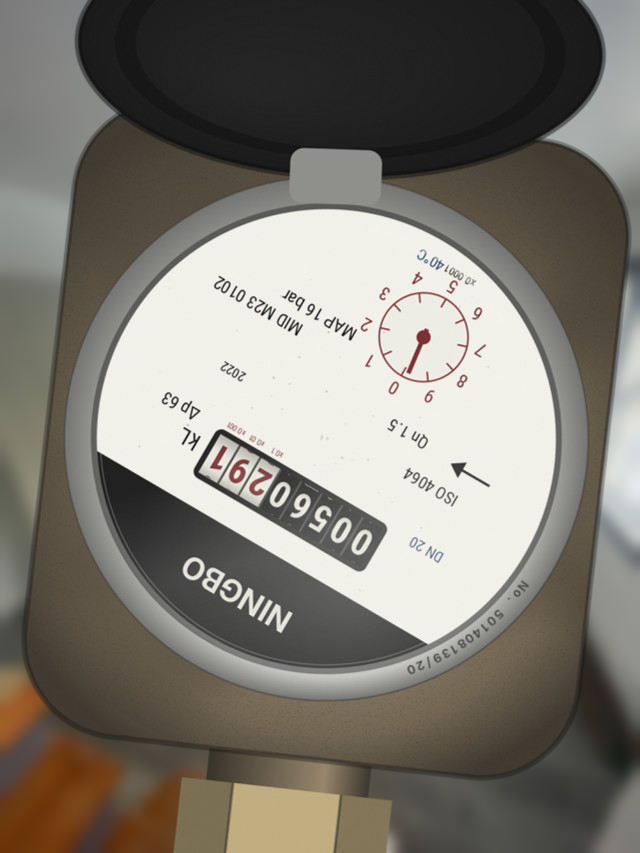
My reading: 560.2909,kL
